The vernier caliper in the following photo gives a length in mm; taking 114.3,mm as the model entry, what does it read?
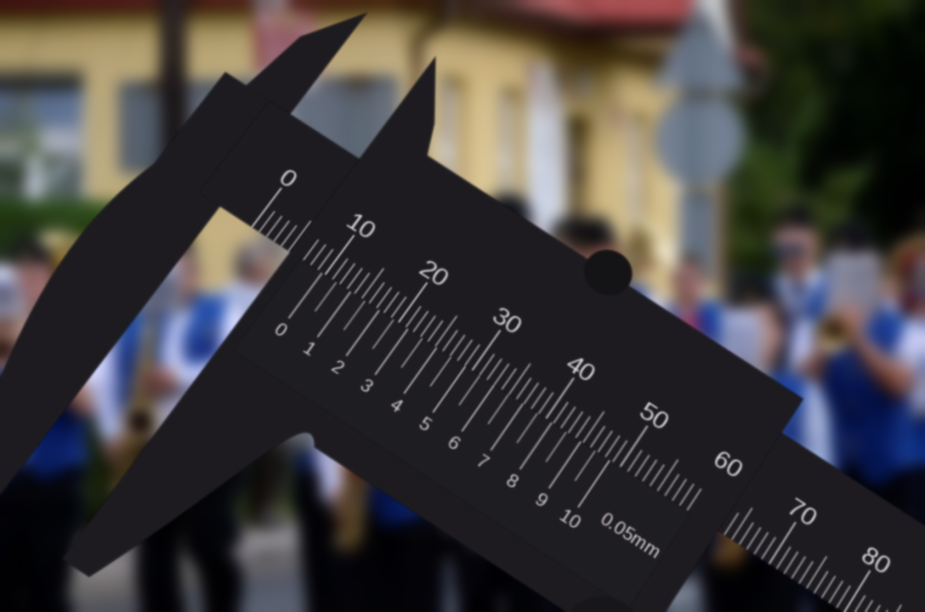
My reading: 9.6,mm
